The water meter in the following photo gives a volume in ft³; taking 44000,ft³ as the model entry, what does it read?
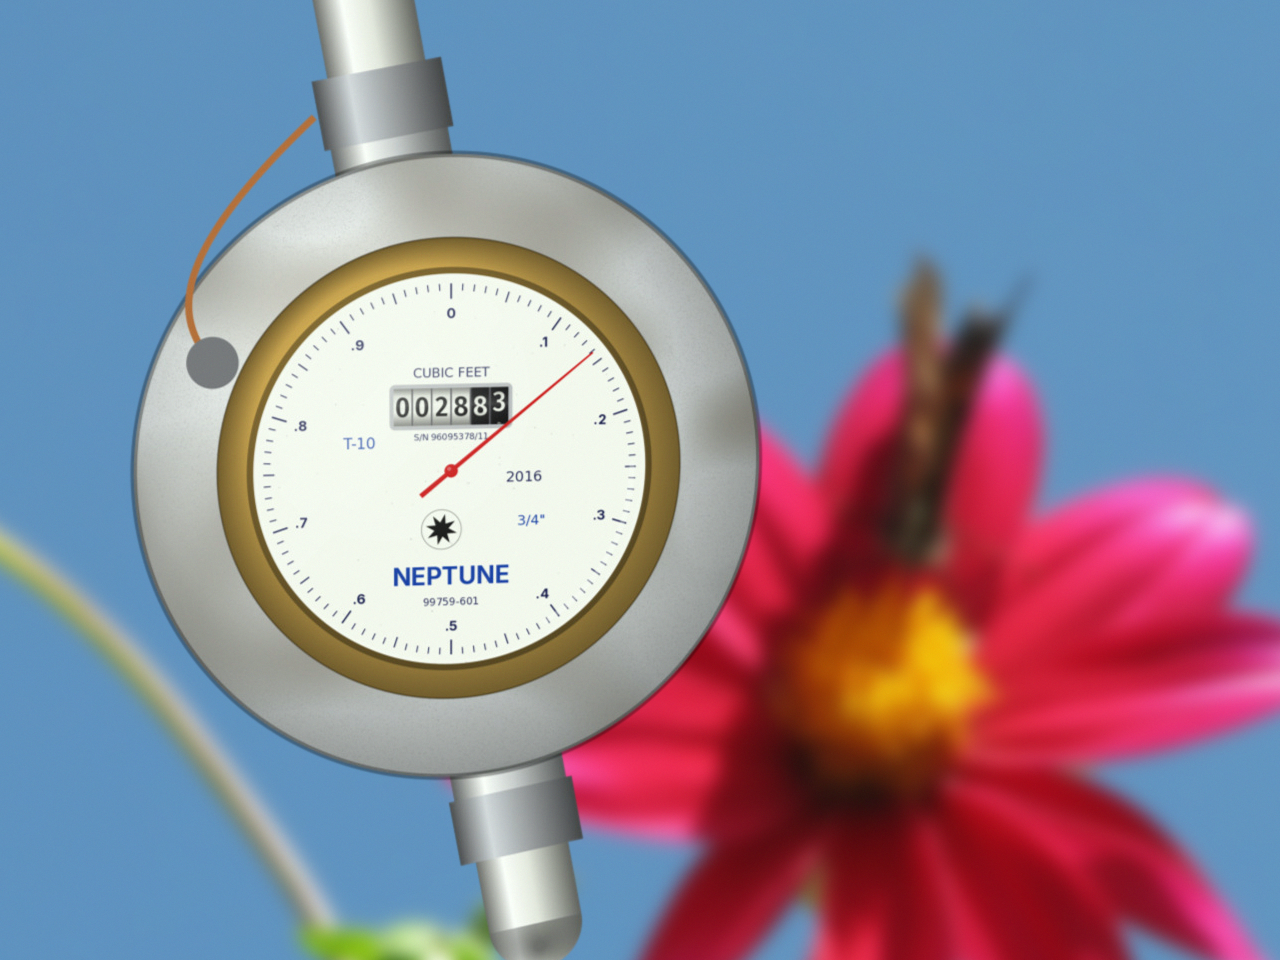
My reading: 2883.14,ft³
